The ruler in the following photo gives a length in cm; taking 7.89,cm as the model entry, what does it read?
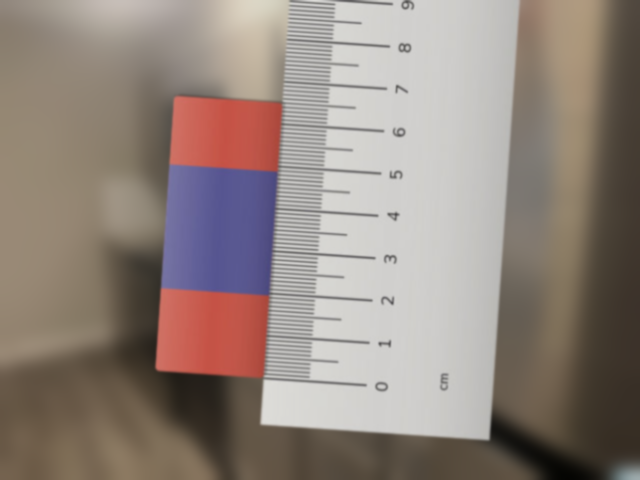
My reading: 6.5,cm
